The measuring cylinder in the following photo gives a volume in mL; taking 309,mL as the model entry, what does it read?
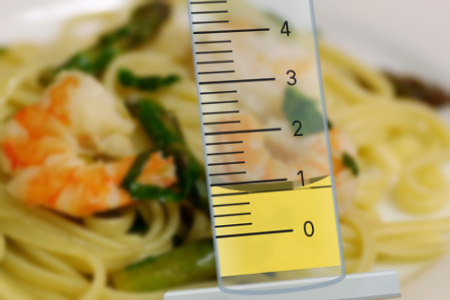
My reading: 0.8,mL
